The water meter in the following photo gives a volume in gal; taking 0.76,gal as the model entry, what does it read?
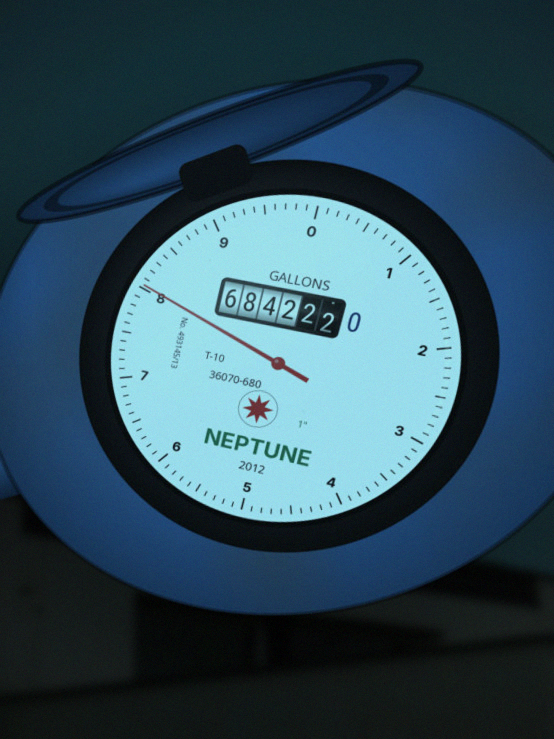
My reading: 6842218.0,gal
